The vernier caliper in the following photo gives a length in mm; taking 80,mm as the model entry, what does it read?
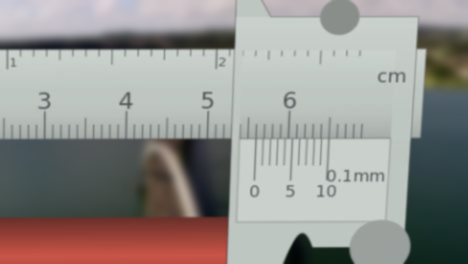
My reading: 56.0,mm
